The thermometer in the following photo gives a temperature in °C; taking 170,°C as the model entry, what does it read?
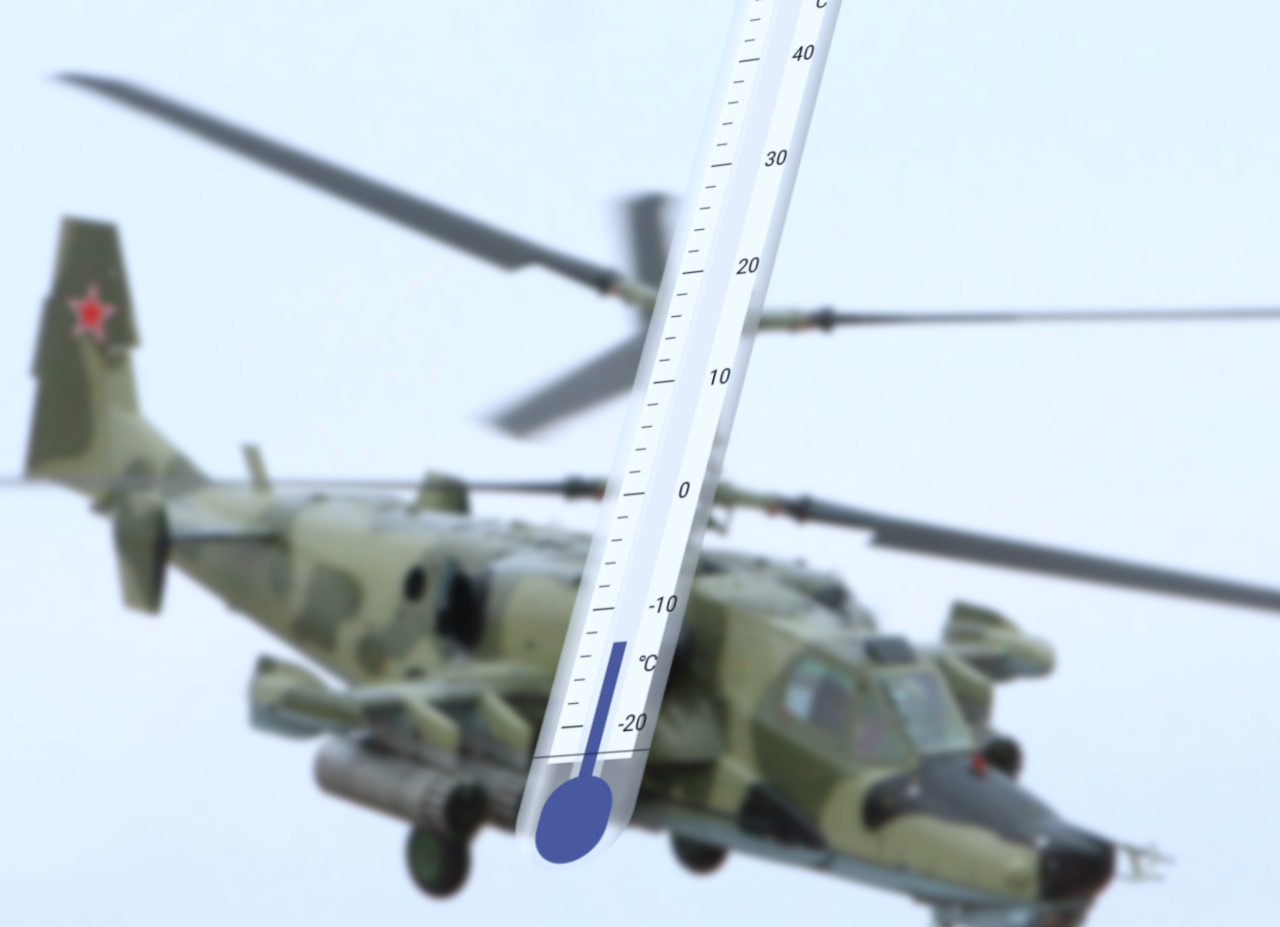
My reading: -13,°C
